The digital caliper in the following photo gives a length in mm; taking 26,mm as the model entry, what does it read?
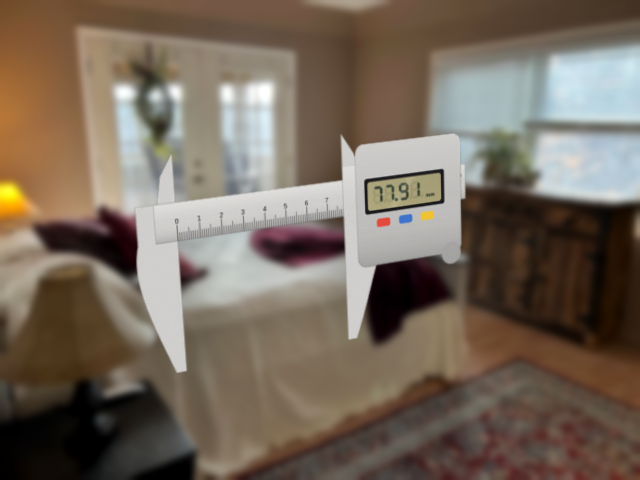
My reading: 77.91,mm
